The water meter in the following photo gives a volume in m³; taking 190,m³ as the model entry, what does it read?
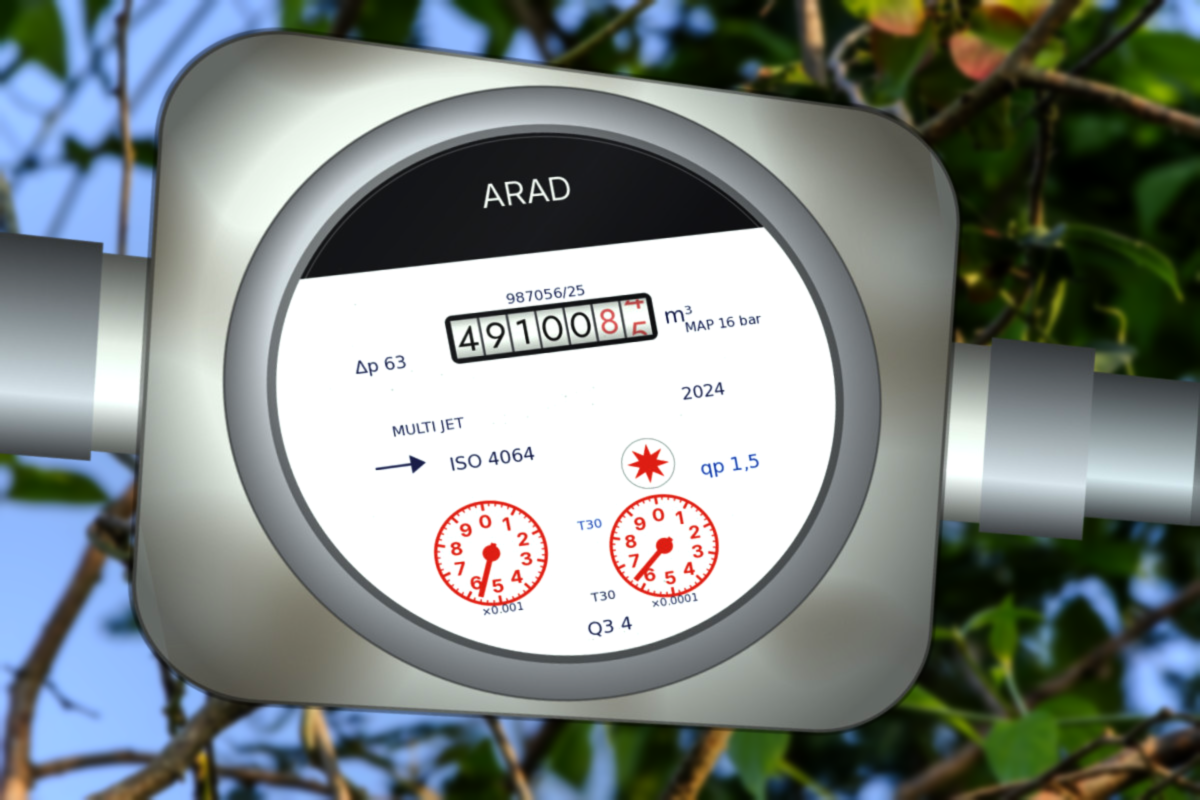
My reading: 49100.8456,m³
